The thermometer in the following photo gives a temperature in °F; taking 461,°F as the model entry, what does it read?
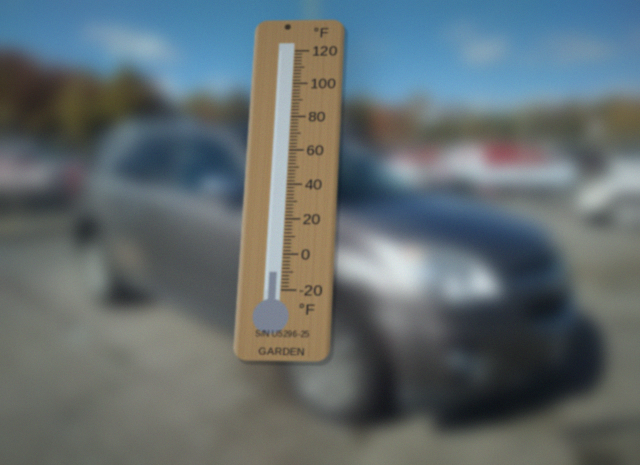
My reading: -10,°F
